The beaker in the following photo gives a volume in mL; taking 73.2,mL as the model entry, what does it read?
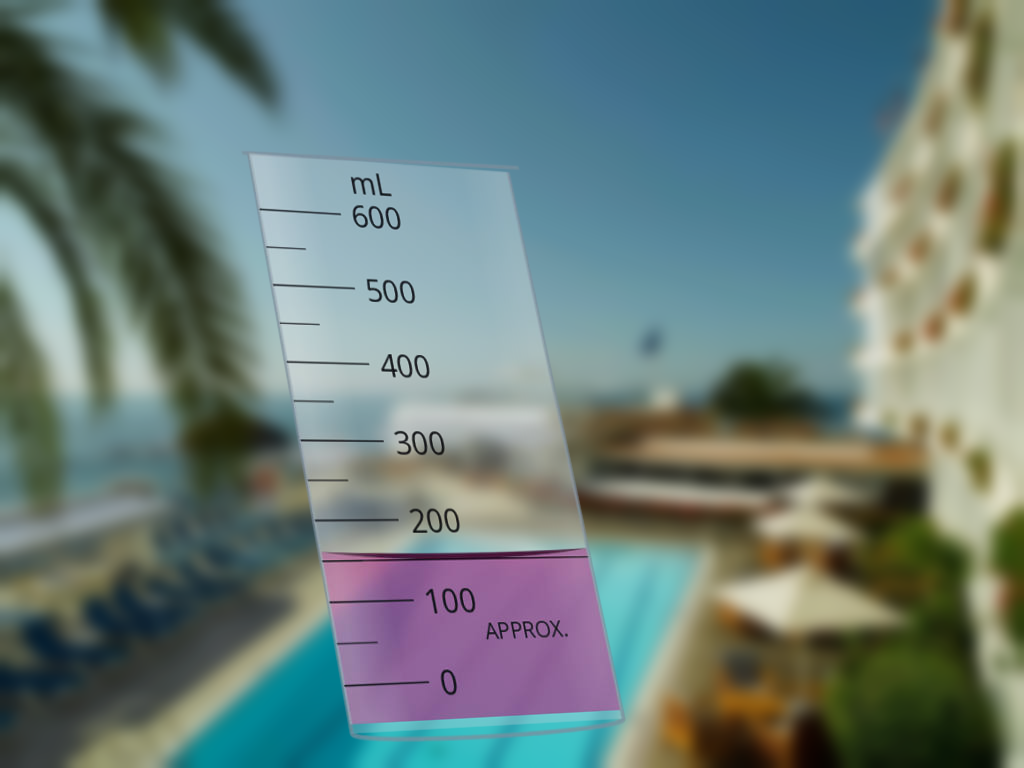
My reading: 150,mL
